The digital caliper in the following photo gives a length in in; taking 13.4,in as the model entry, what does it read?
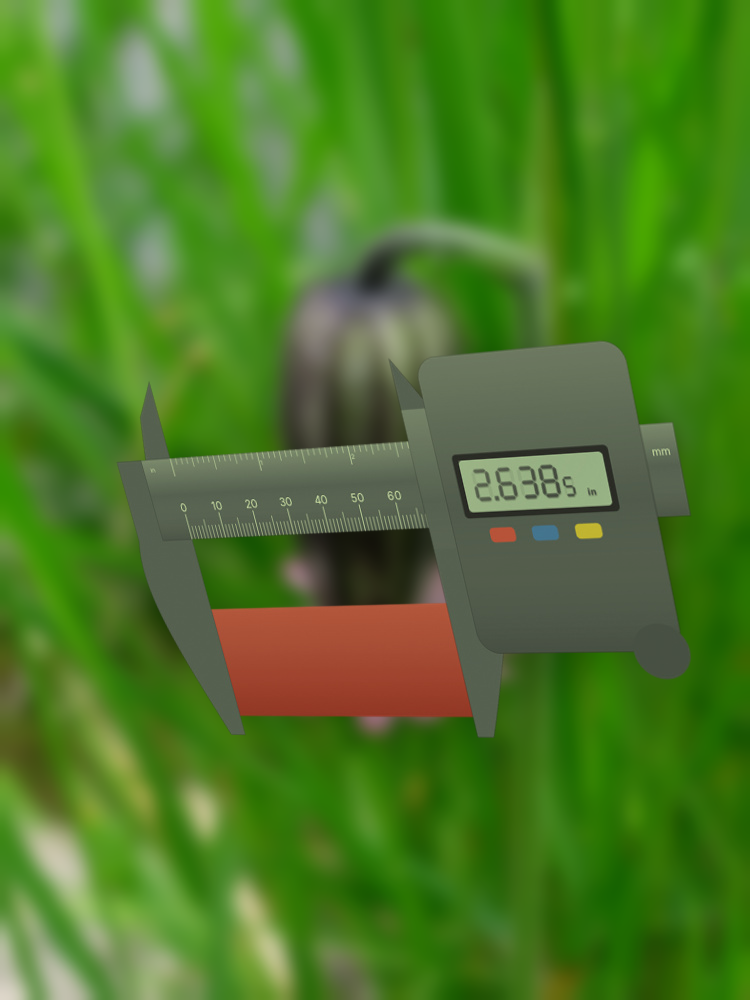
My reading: 2.6385,in
